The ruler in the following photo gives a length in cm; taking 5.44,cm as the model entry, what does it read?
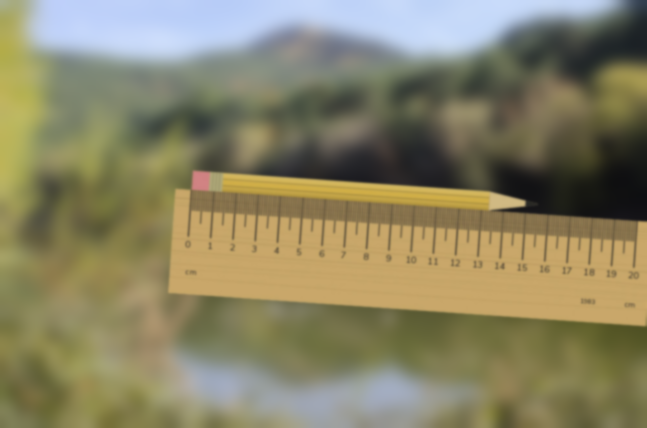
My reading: 15.5,cm
